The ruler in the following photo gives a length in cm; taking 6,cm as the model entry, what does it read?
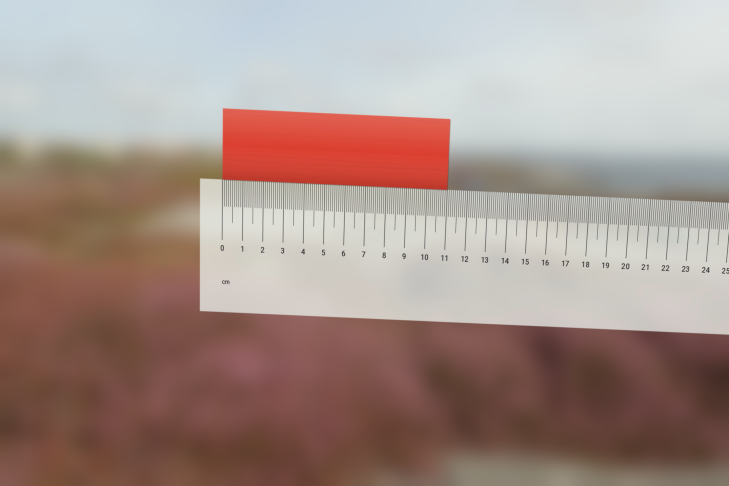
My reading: 11,cm
